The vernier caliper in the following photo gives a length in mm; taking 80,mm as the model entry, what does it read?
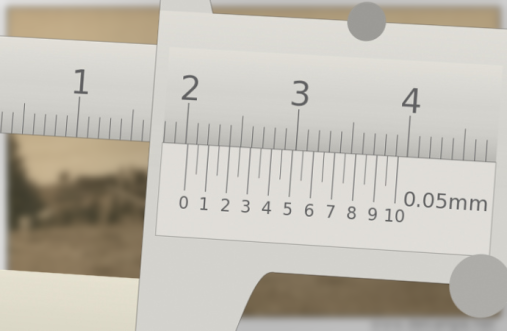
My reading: 20.2,mm
